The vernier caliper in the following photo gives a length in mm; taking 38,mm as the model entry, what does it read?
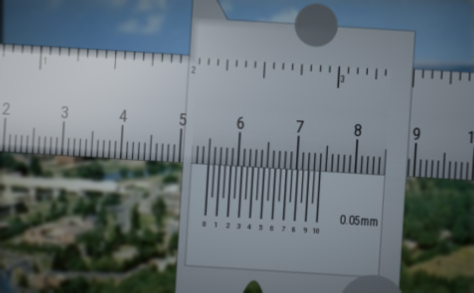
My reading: 55.0,mm
